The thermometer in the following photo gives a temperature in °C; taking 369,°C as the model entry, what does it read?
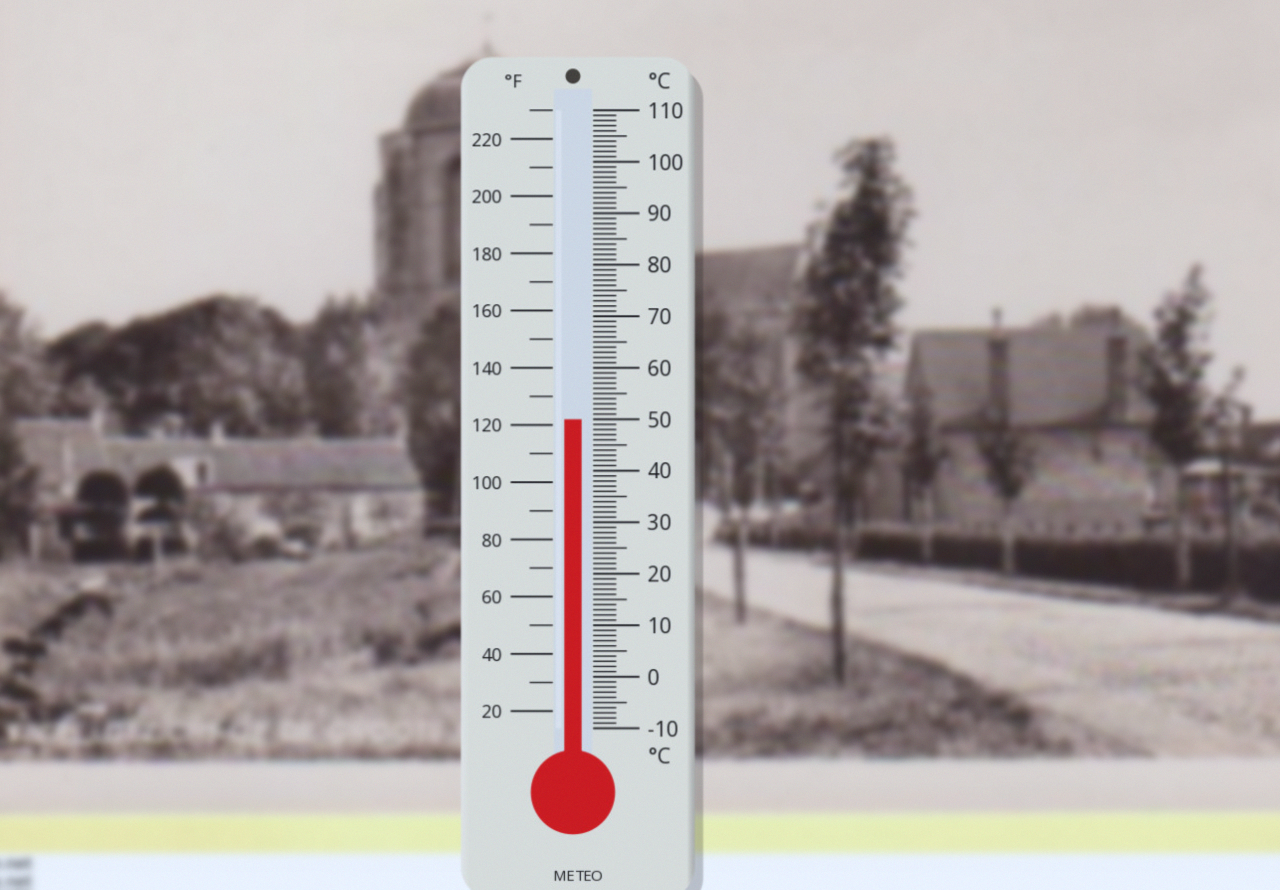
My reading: 50,°C
